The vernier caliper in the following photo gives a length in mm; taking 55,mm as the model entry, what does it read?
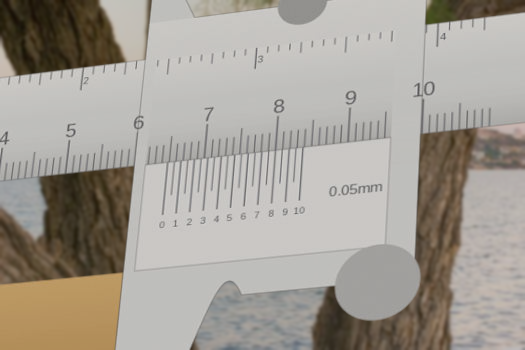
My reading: 64.8,mm
